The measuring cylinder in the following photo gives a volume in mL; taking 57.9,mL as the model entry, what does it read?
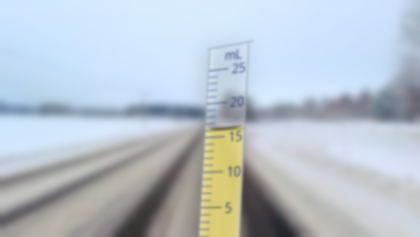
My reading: 16,mL
